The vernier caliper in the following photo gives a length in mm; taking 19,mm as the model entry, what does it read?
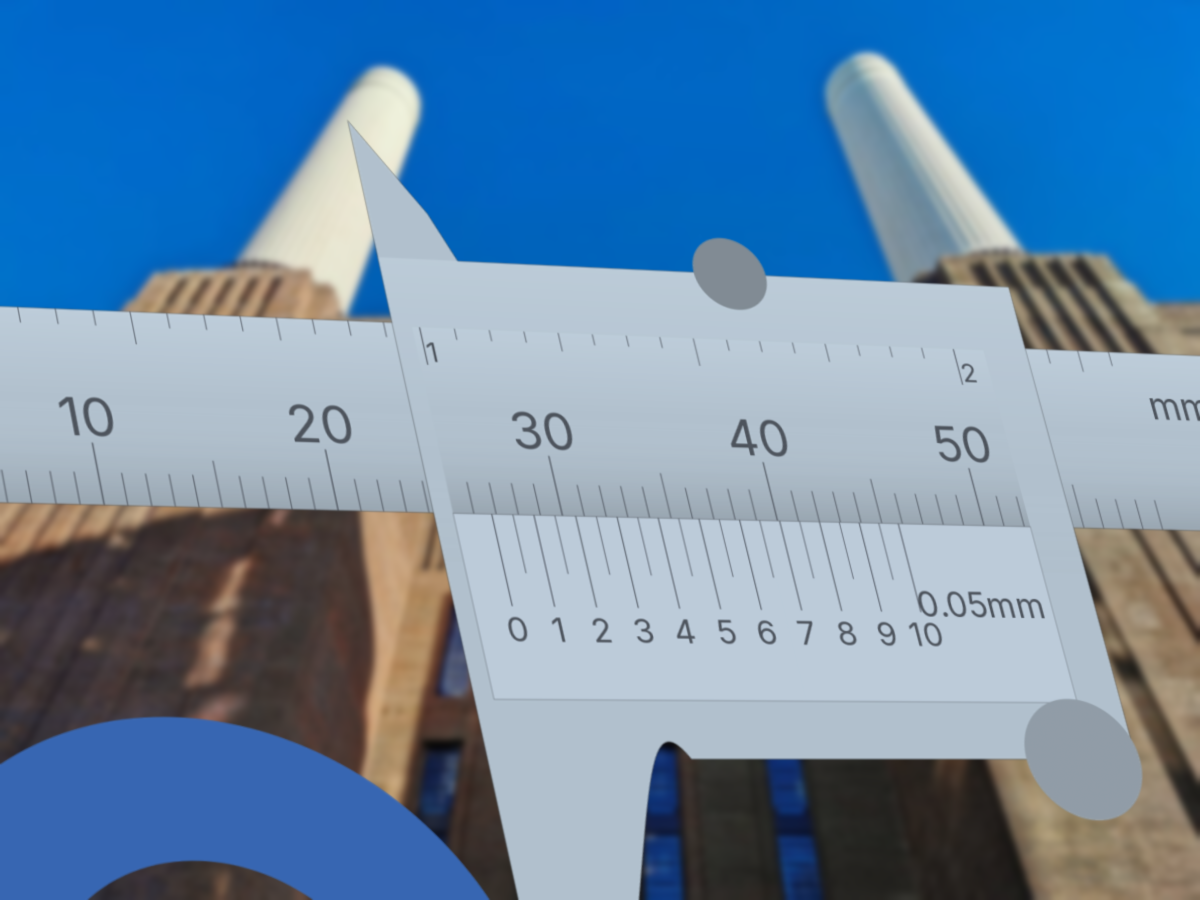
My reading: 26.8,mm
